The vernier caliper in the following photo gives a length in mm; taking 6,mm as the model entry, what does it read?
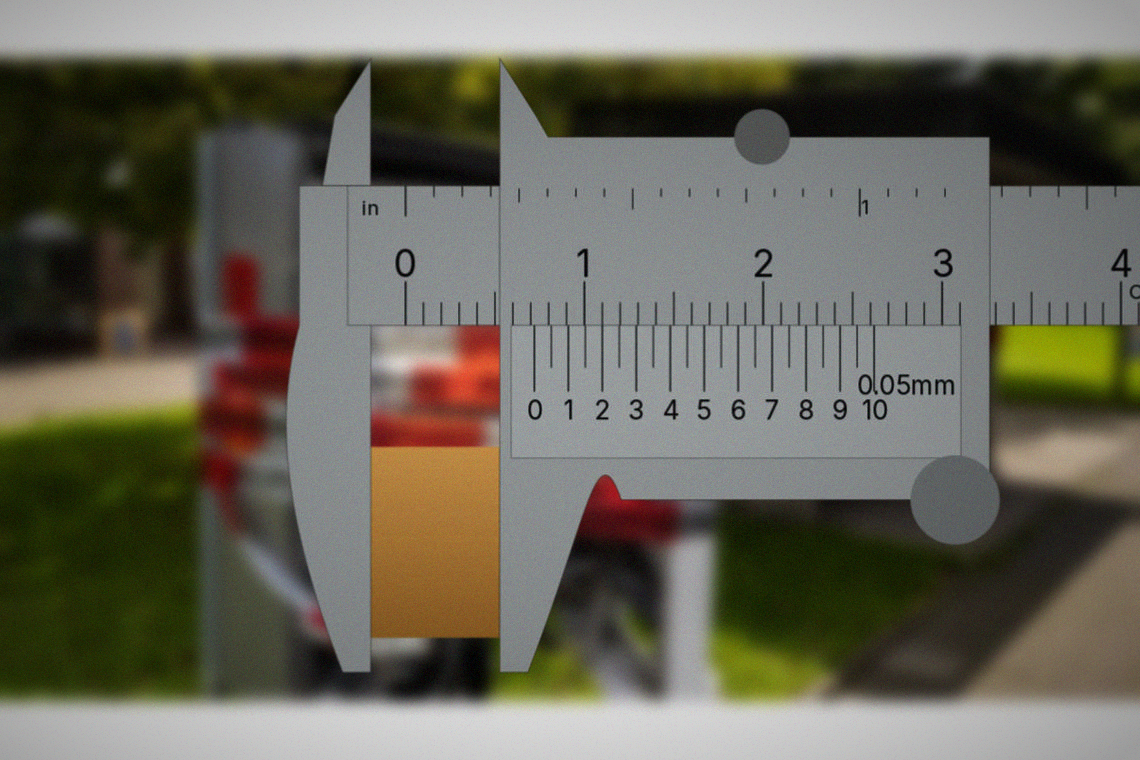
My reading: 7.2,mm
